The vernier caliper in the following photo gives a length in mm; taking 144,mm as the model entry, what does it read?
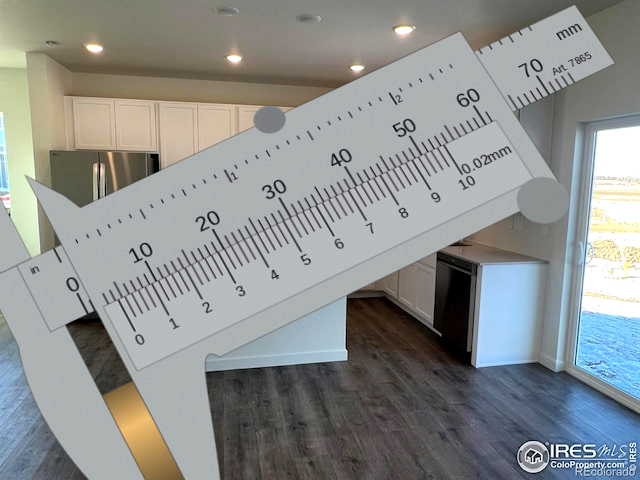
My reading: 4.4,mm
